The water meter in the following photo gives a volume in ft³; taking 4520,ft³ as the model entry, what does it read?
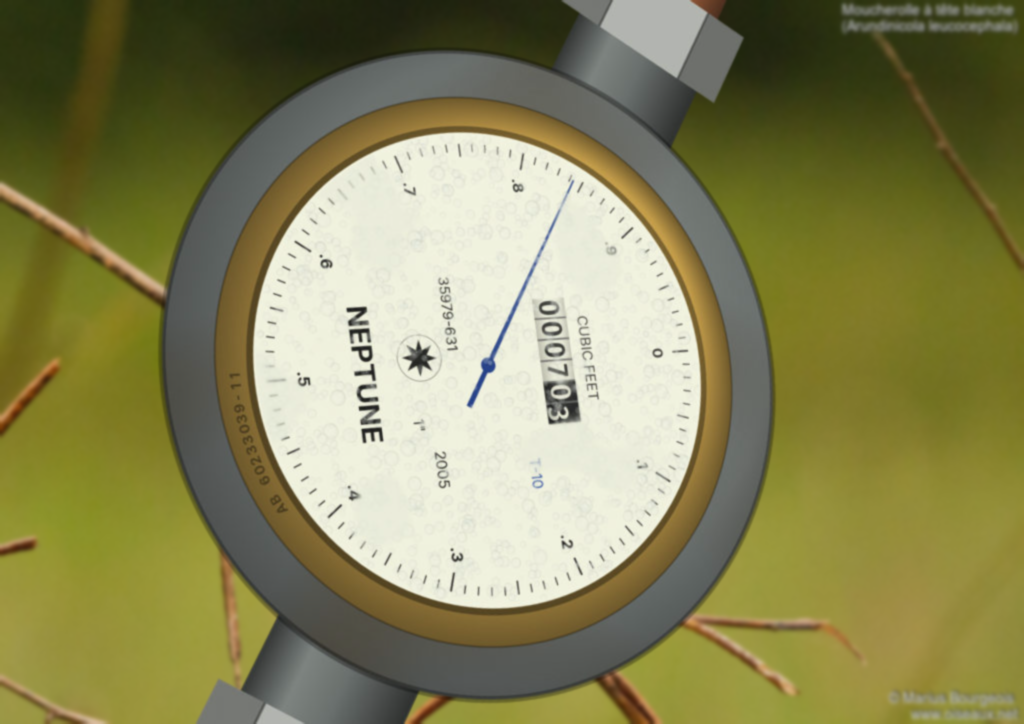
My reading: 702.84,ft³
